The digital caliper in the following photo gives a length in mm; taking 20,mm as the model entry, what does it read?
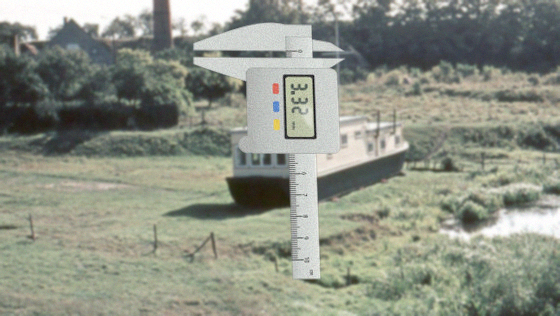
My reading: 3.32,mm
